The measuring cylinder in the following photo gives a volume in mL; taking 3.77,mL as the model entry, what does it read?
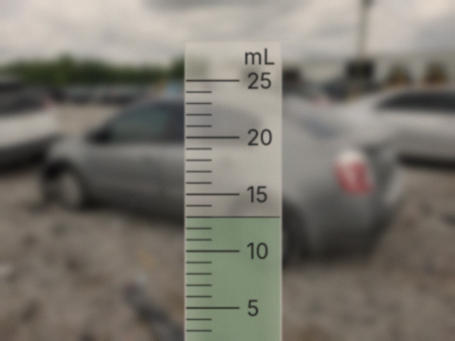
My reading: 13,mL
